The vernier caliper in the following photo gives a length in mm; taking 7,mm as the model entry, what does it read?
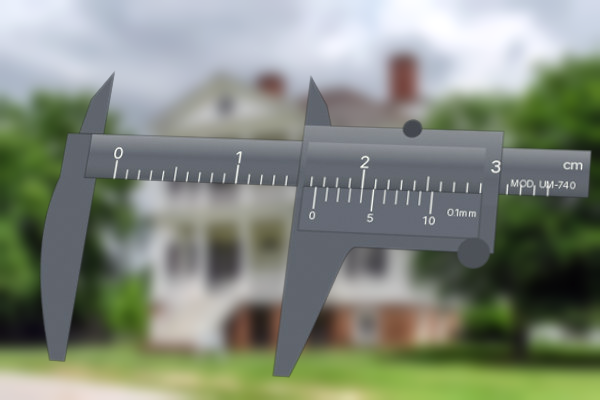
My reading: 16.4,mm
